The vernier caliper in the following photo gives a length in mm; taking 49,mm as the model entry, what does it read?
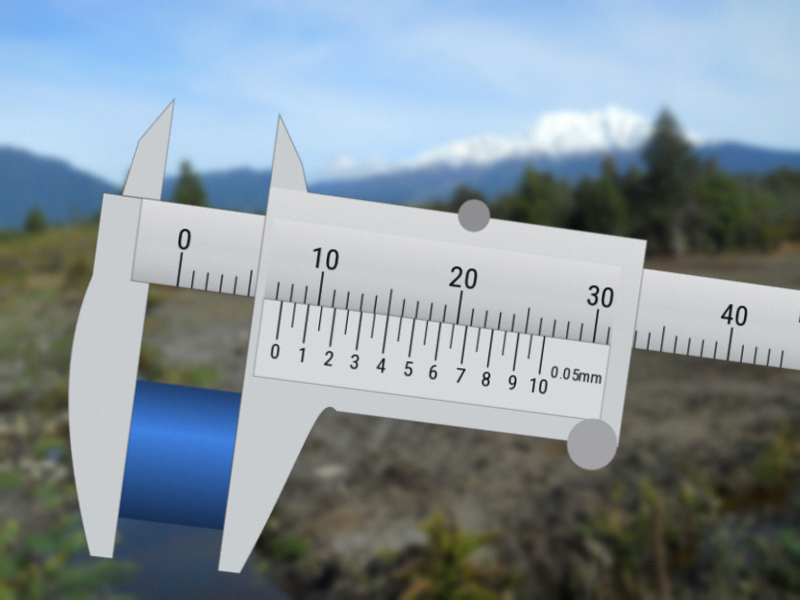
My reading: 7.4,mm
